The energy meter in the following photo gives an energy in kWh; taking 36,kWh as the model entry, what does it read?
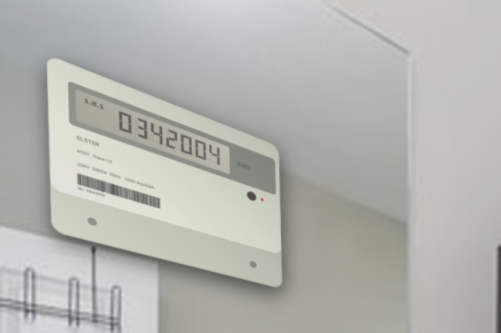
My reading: 342004,kWh
